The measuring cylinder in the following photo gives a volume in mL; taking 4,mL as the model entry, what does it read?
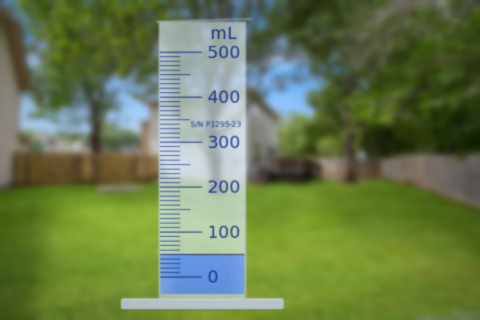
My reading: 50,mL
